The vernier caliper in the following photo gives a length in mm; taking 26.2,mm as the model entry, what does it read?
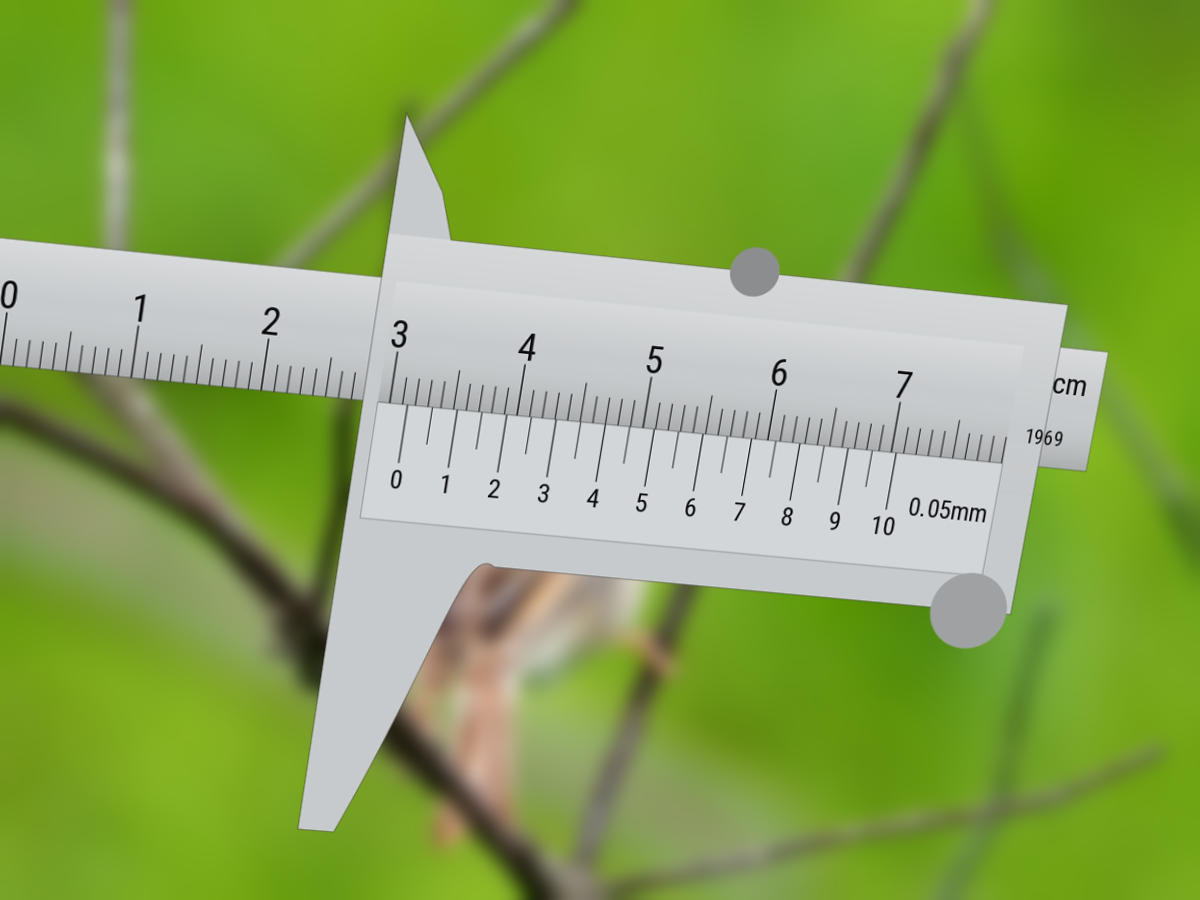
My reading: 31.4,mm
